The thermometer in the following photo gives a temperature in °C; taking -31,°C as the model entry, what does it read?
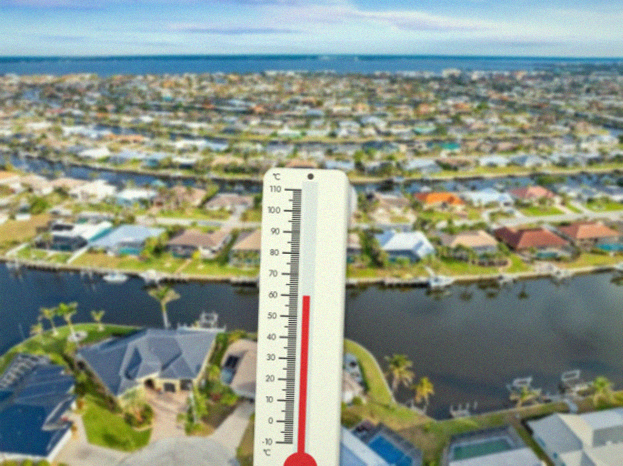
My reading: 60,°C
